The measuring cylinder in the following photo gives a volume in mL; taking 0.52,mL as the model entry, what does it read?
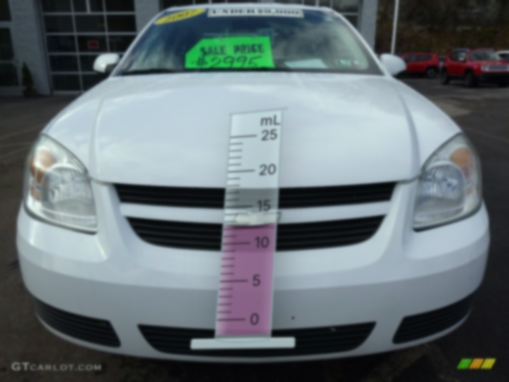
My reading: 12,mL
